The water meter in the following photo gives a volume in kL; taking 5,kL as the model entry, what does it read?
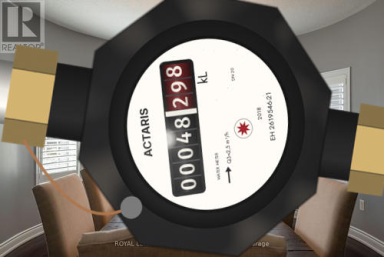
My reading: 48.298,kL
